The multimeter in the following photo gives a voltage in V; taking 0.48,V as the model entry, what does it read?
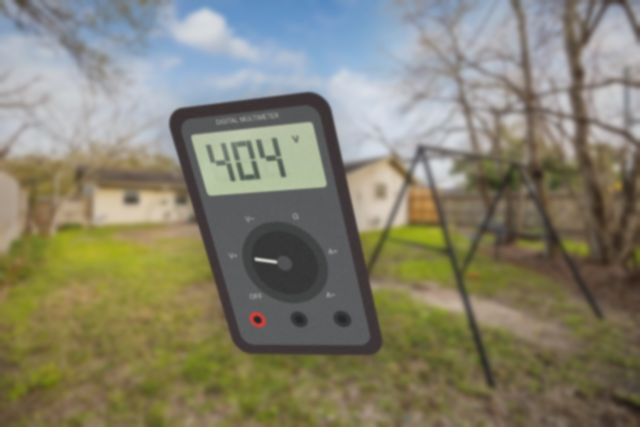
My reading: 404,V
